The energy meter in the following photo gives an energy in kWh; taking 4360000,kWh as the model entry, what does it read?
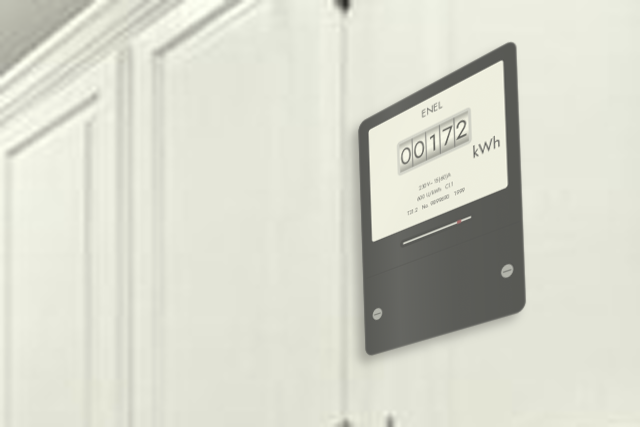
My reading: 172,kWh
